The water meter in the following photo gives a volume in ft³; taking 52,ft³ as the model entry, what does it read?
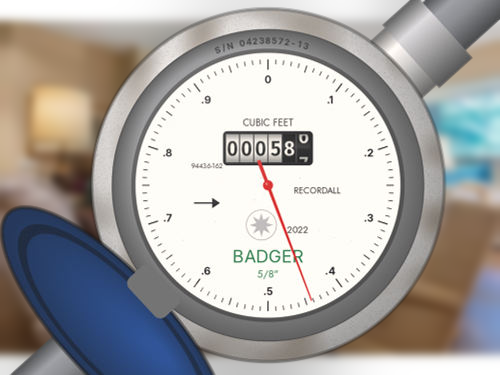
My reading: 586.44,ft³
